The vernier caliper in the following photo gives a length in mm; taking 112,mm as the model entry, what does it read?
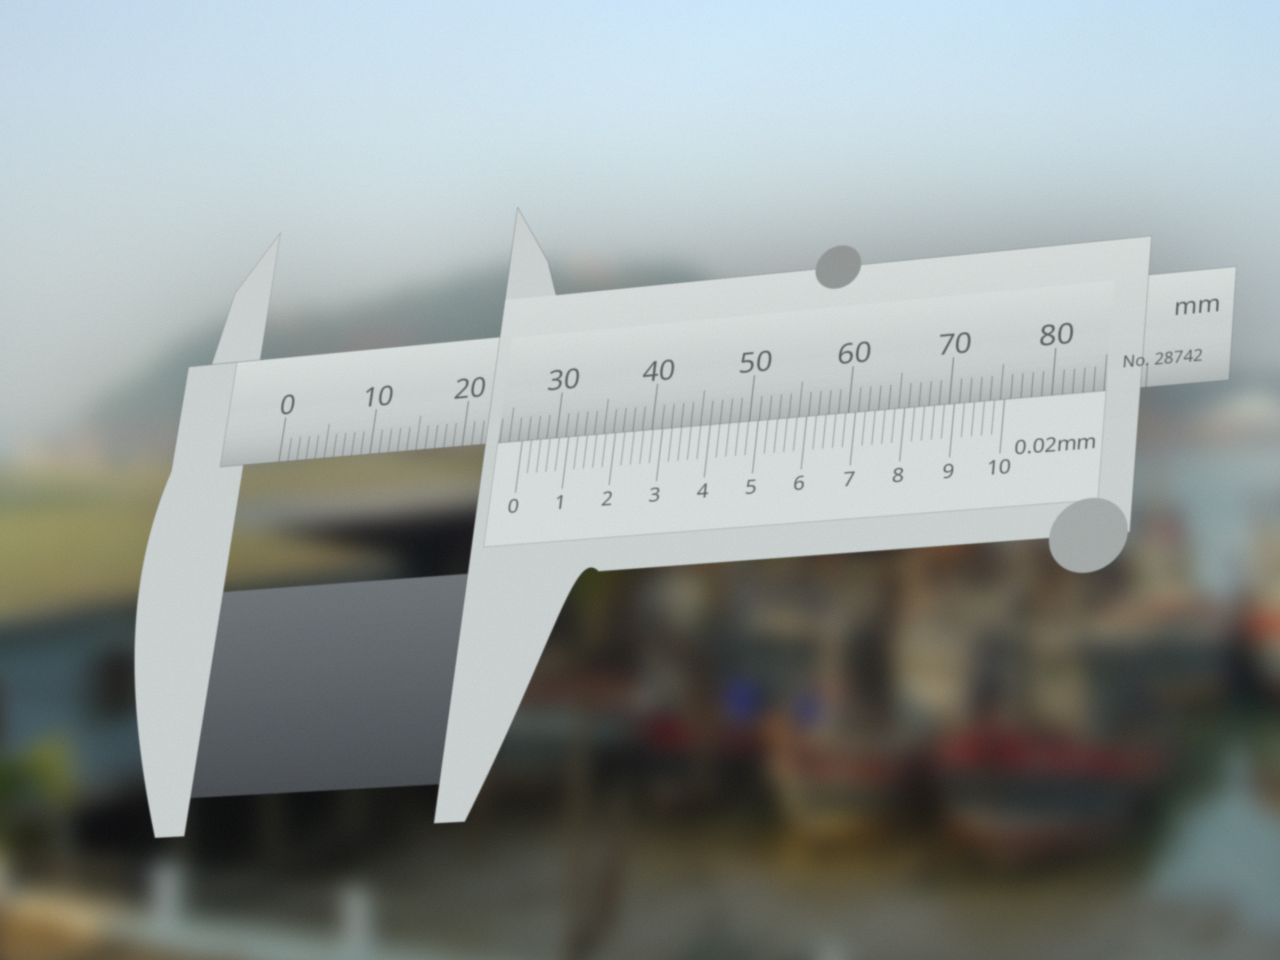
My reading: 26.4,mm
